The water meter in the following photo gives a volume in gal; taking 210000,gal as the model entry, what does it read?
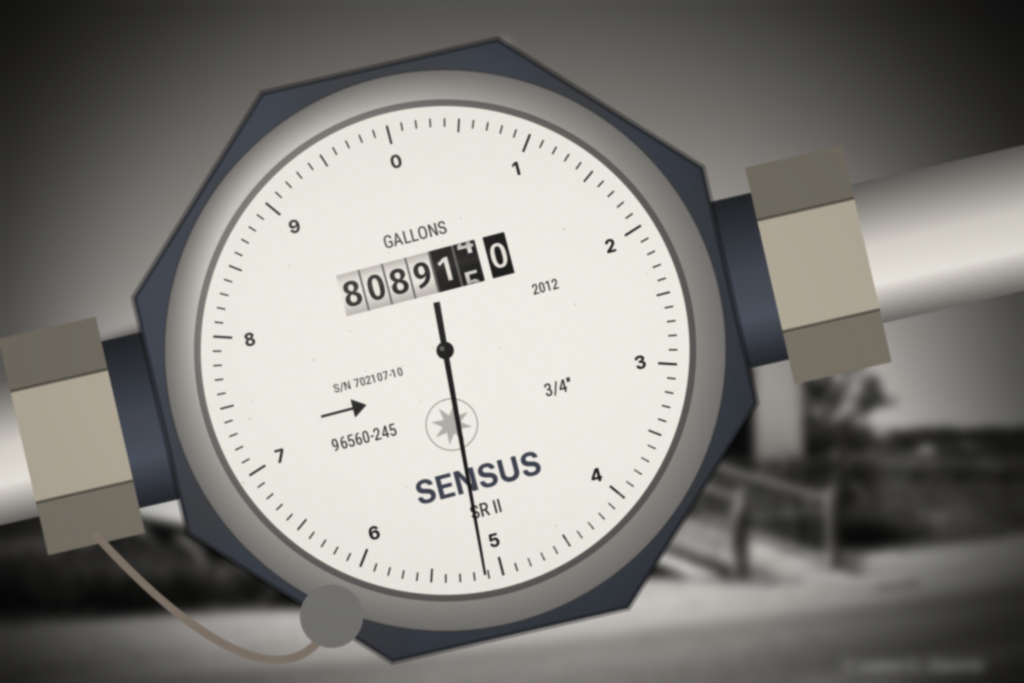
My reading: 8089145.1,gal
